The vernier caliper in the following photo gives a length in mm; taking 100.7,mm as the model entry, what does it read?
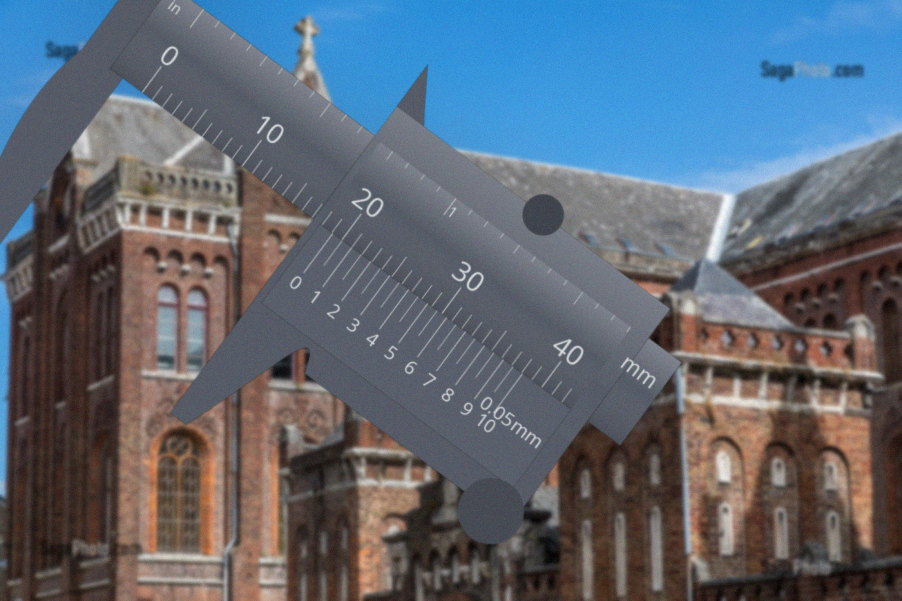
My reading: 19.1,mm
